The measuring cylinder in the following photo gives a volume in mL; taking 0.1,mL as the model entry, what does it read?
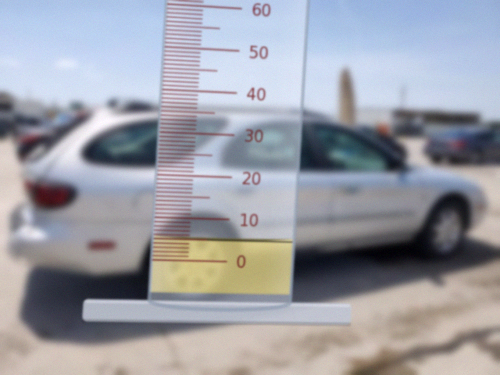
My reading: 5,mL
